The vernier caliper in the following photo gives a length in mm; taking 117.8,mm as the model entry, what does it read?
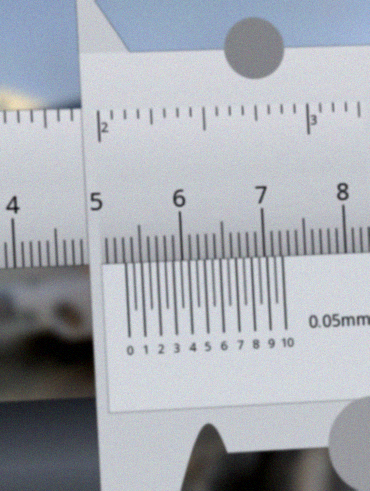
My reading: 53.2,mm
